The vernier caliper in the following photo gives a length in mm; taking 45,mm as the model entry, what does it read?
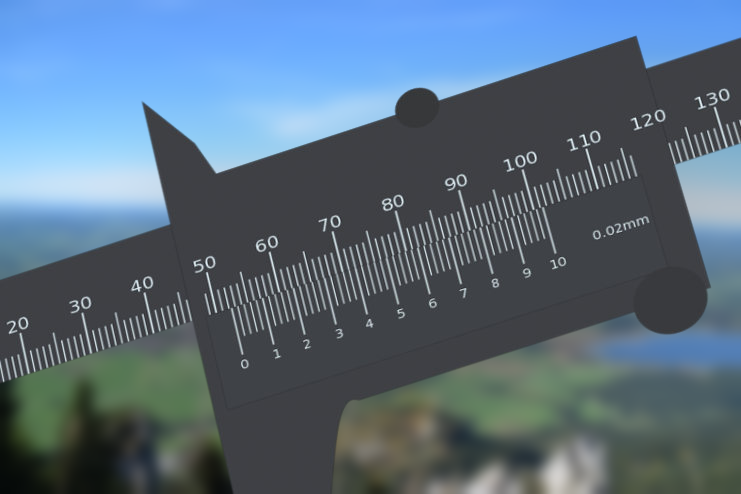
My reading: 52.4,mm
